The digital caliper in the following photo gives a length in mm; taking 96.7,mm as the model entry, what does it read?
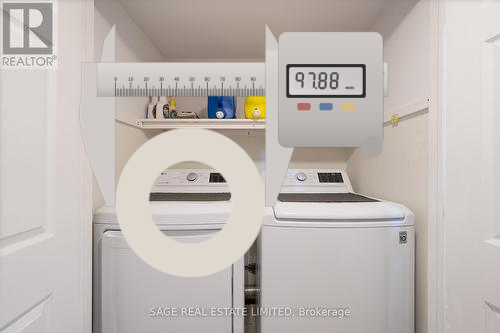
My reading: 97.88,mm
